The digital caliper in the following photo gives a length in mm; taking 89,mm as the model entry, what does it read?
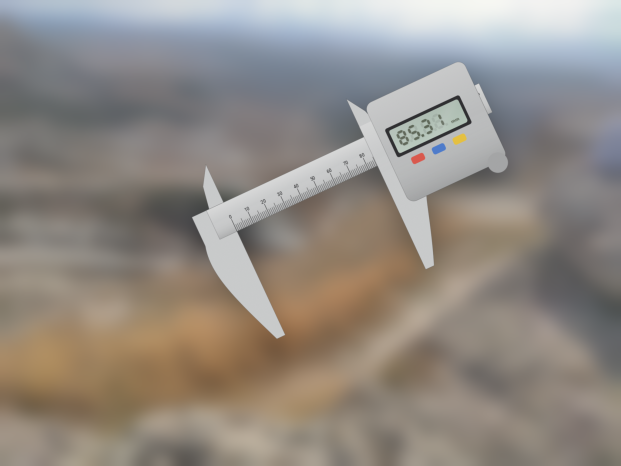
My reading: 85.31,mm
